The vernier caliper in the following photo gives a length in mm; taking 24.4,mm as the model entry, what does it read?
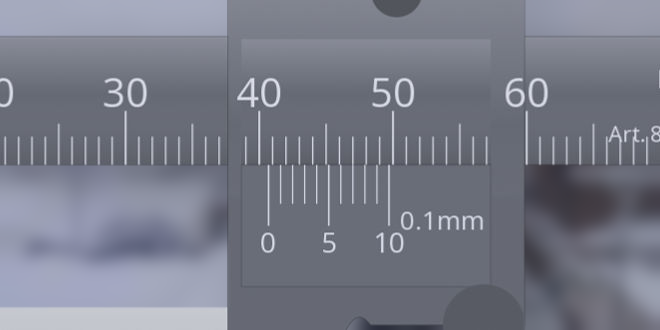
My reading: 40.7,mm
